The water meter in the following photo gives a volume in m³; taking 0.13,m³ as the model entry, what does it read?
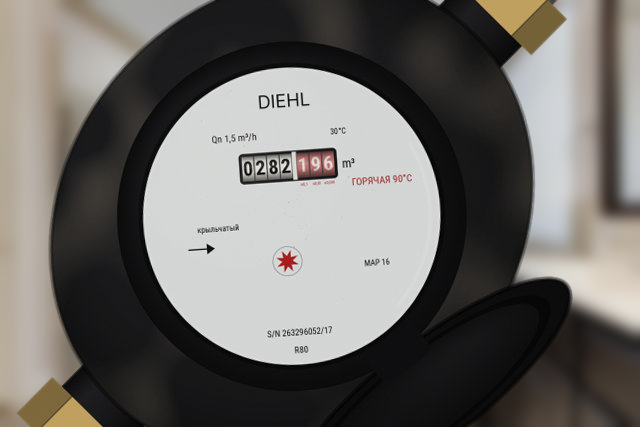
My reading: 282.196,m³
